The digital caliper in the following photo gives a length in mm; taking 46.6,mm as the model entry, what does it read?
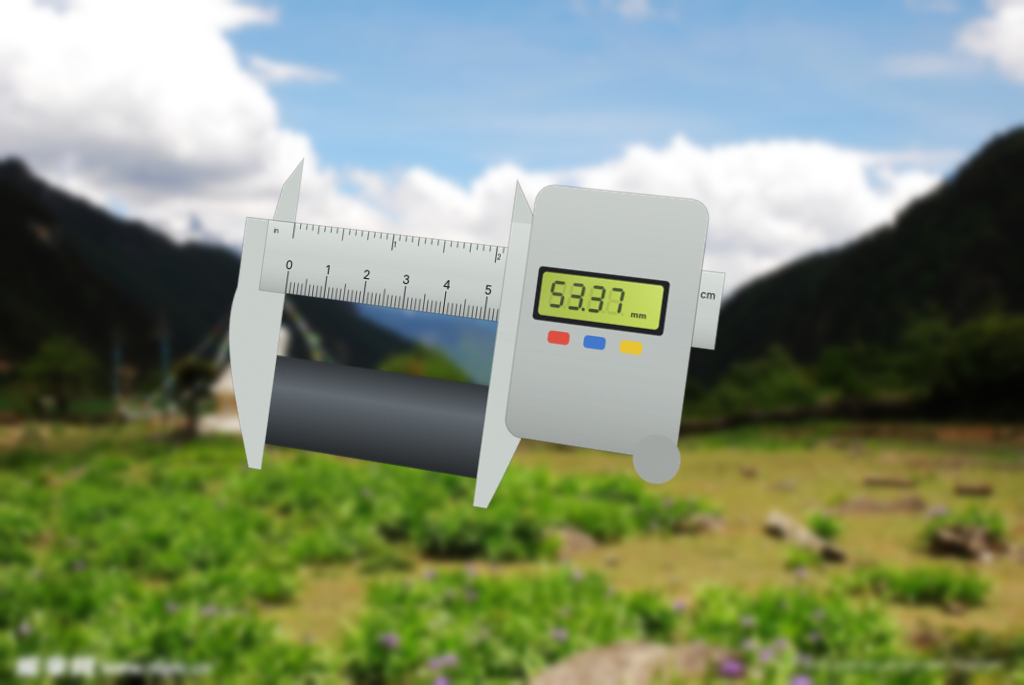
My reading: 53.37,mm
